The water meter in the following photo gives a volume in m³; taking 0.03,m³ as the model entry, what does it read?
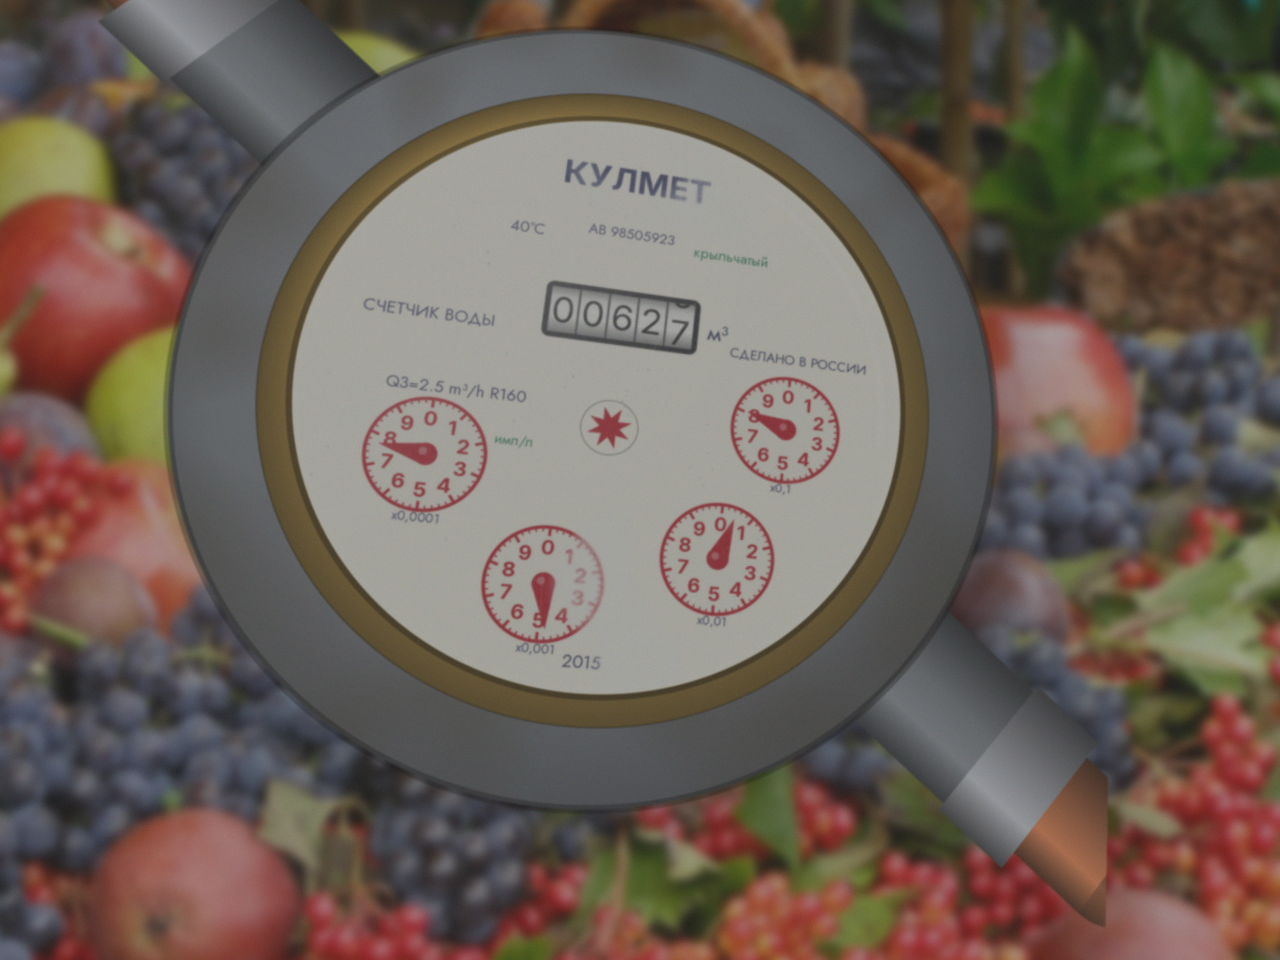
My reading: 626.8047,m³
